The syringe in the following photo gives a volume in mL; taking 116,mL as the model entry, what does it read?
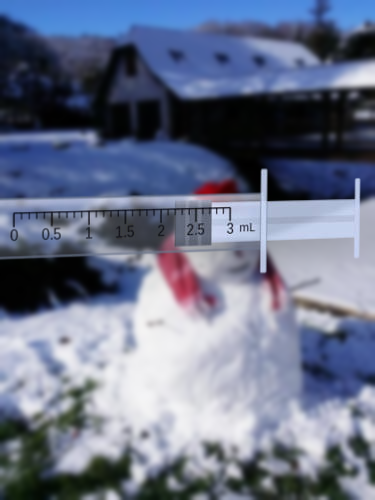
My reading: 2.2,mL
